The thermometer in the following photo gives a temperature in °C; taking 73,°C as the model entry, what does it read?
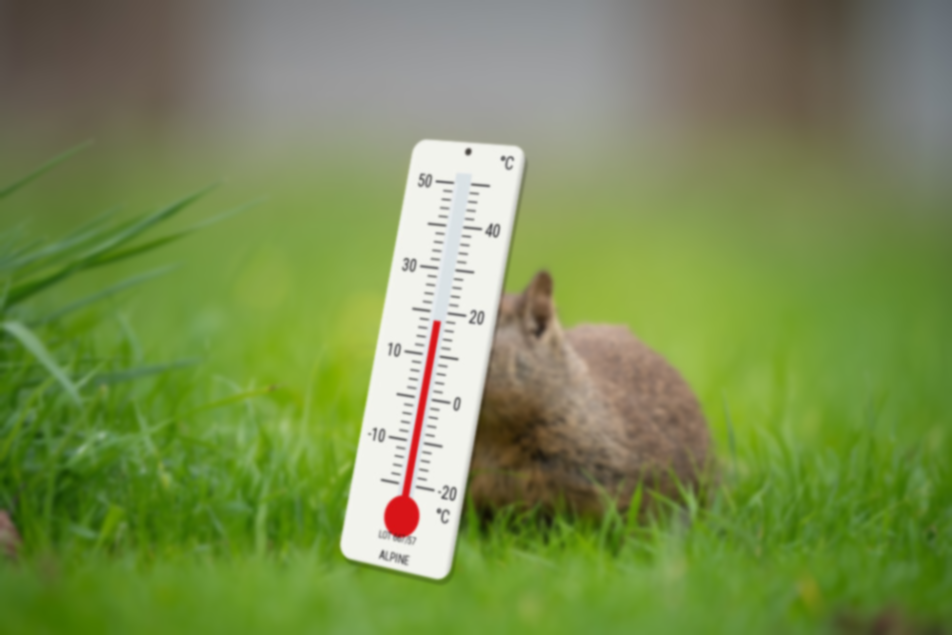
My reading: 18,°C
